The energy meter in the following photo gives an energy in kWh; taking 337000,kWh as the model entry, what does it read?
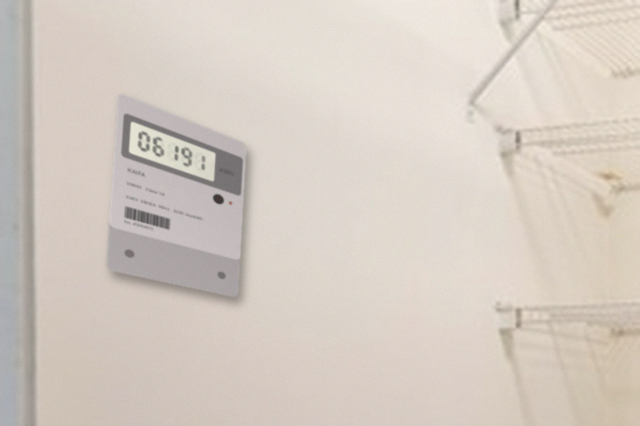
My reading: 6191,kWh
